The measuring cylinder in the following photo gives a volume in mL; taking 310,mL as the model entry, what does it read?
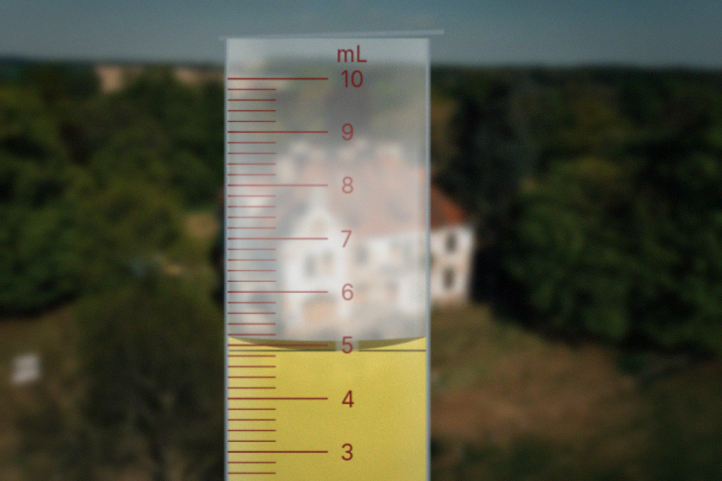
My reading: 4.9,mL
